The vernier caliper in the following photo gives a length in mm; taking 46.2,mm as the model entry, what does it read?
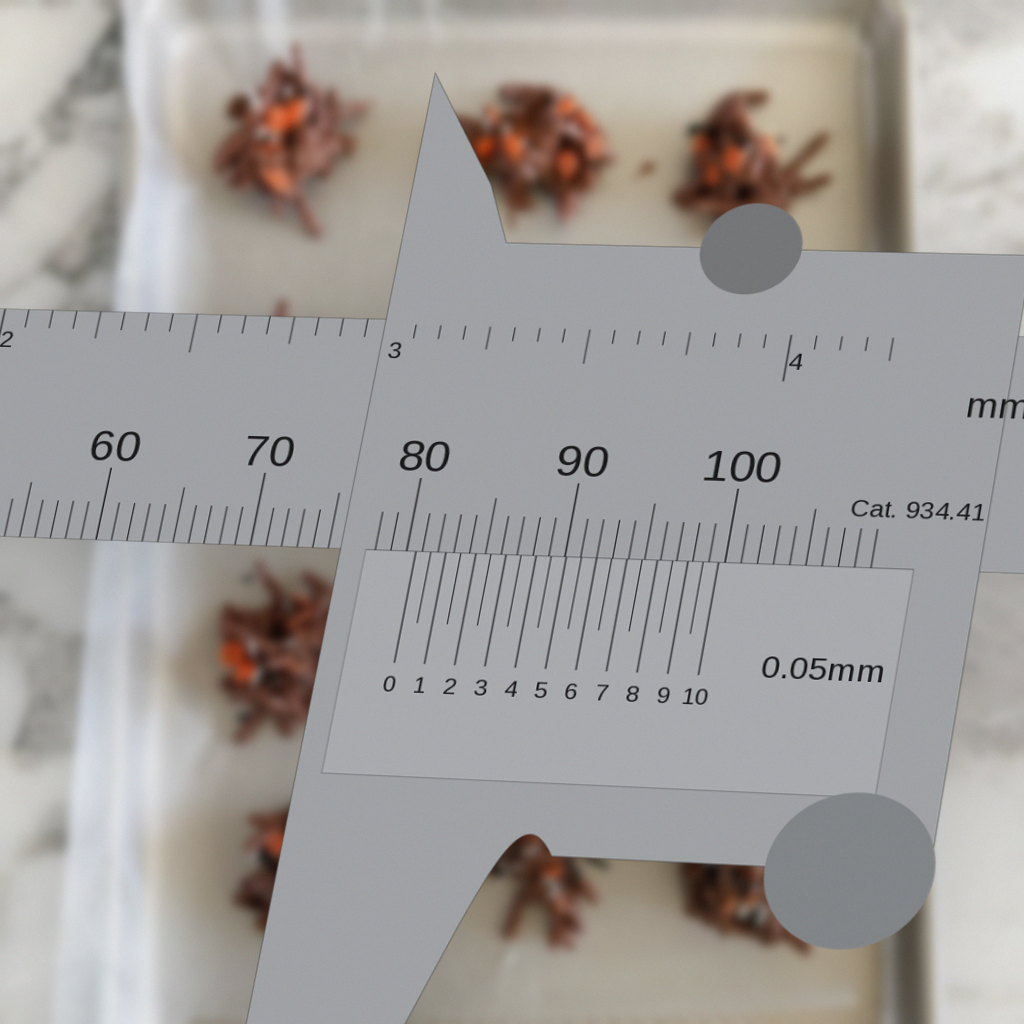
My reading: 80.6,mm
